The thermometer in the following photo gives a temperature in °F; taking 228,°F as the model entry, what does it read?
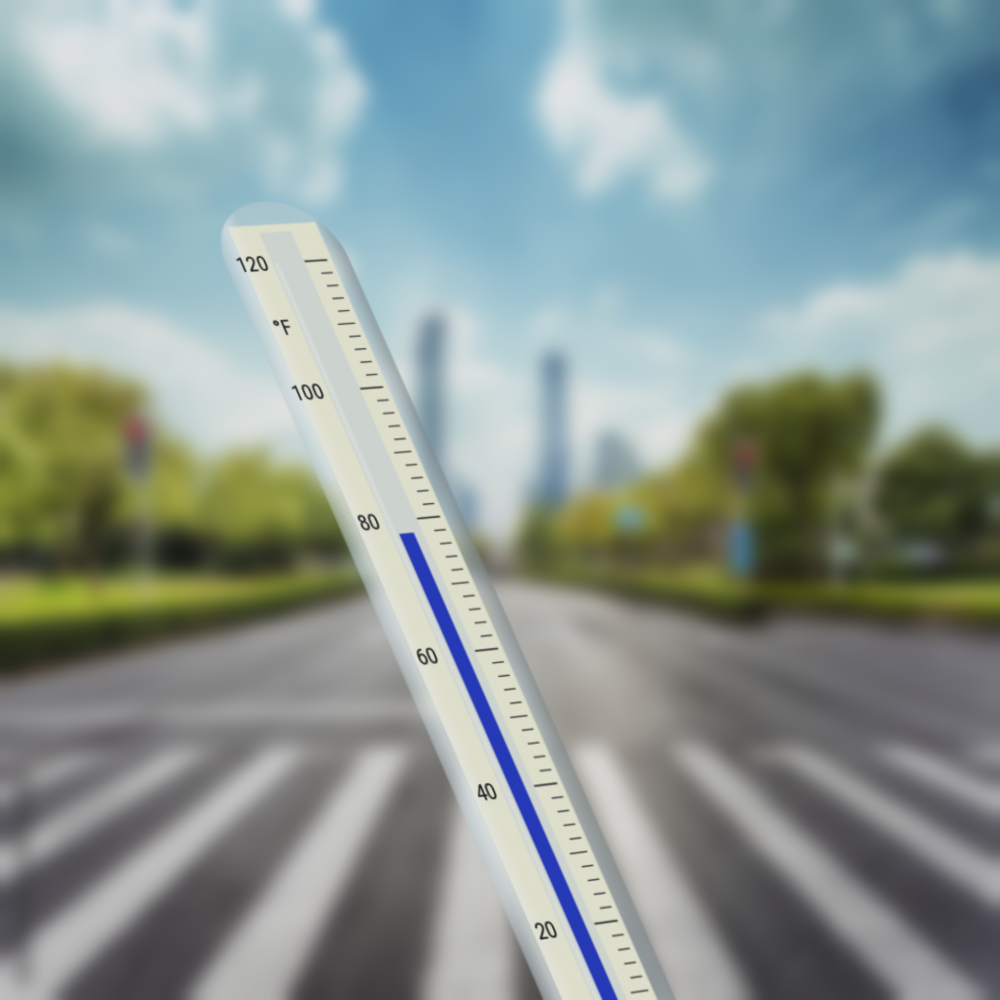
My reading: 78,°F
